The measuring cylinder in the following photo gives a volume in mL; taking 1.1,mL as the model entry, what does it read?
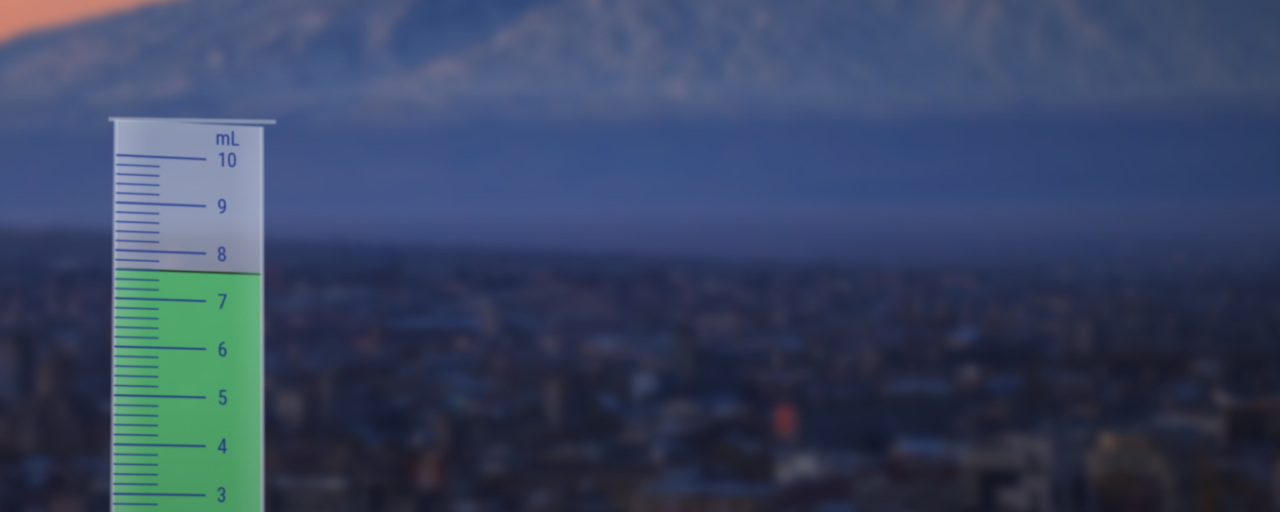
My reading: 7.6,mL
